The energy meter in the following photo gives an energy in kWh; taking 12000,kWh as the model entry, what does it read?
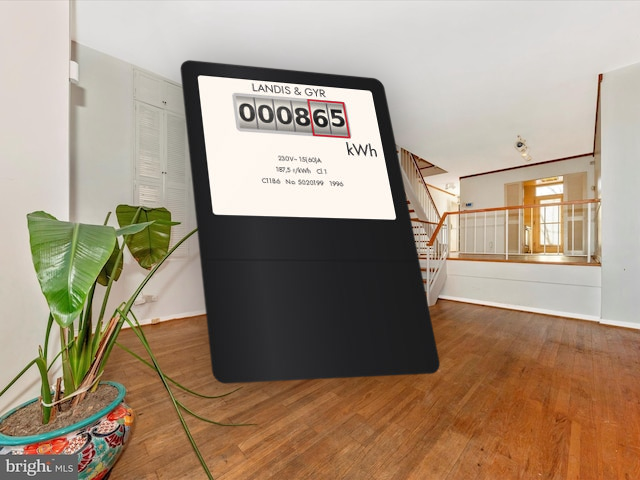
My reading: 8.65,kWh
